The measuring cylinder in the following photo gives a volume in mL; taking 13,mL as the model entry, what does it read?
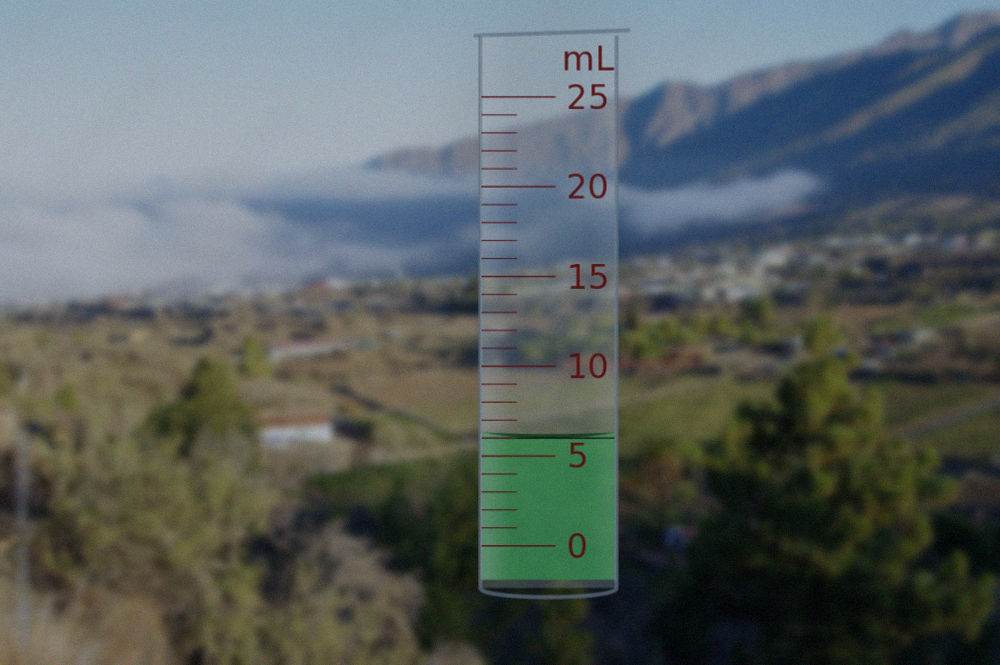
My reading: 6,mL
